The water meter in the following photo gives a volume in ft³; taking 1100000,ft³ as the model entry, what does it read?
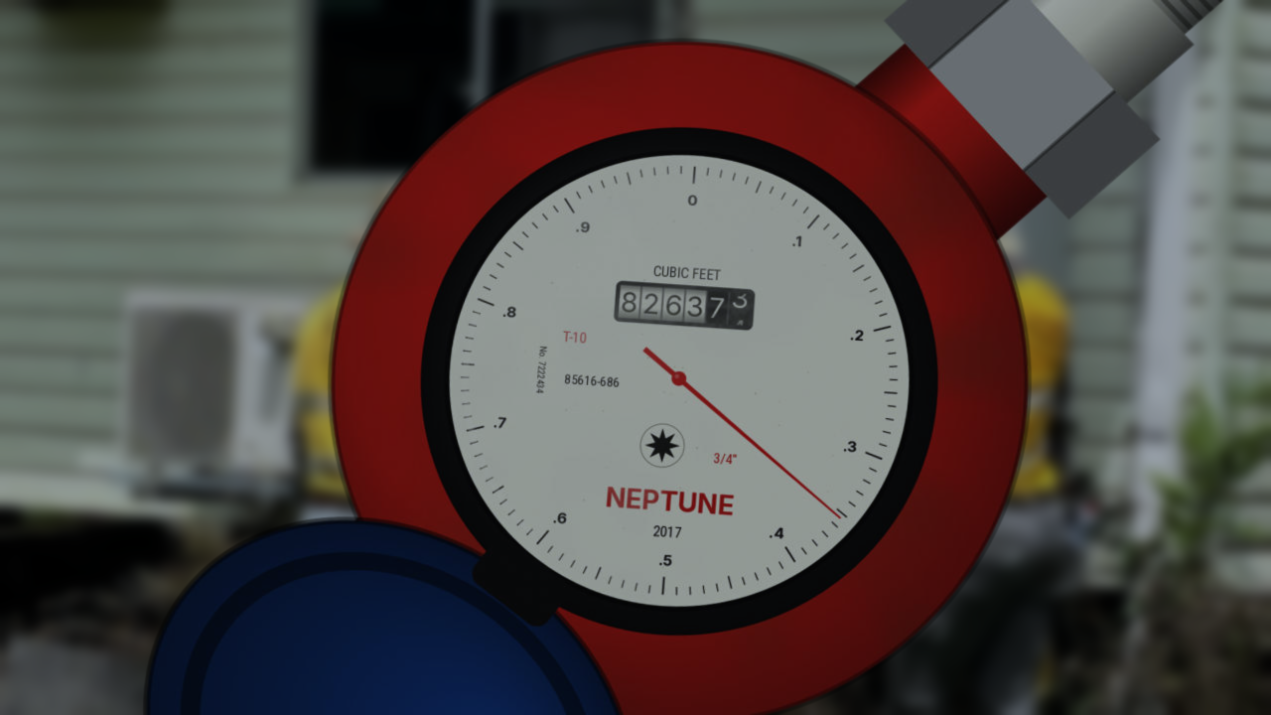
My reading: 826373.35,ft³
